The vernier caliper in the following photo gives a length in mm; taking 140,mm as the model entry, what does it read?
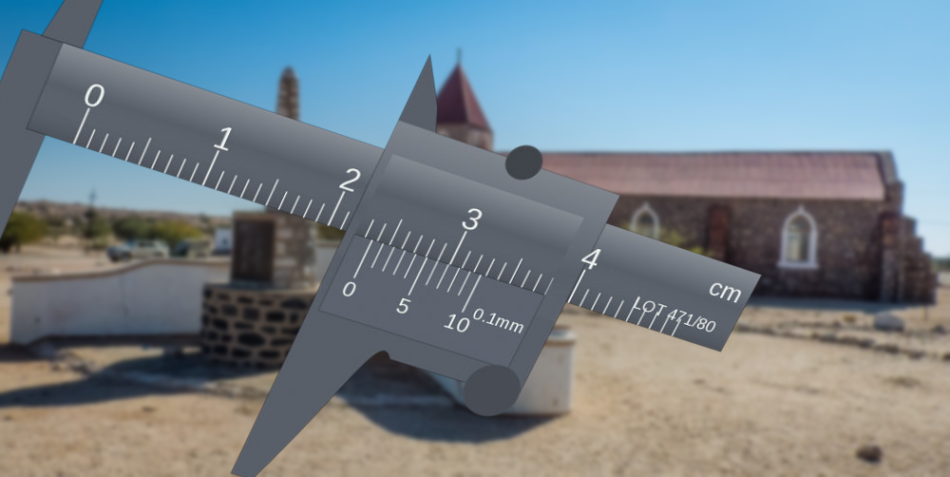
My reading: 23.6,mm
